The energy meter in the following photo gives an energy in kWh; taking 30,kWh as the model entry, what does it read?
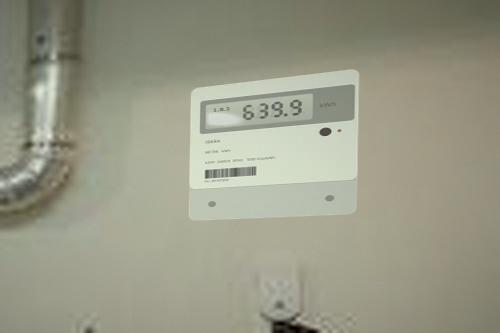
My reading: 639.9,kWh
